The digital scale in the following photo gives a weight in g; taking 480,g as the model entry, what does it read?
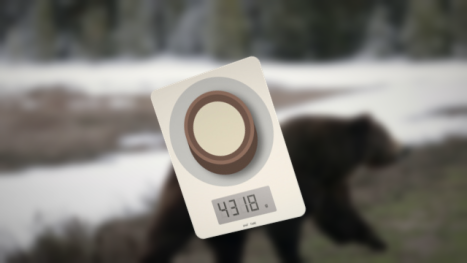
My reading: 4318,g
